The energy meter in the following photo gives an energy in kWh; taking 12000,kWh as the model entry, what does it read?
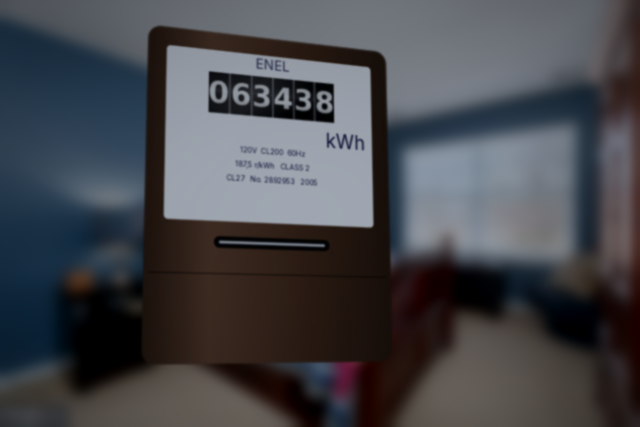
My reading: 63438,kWh
